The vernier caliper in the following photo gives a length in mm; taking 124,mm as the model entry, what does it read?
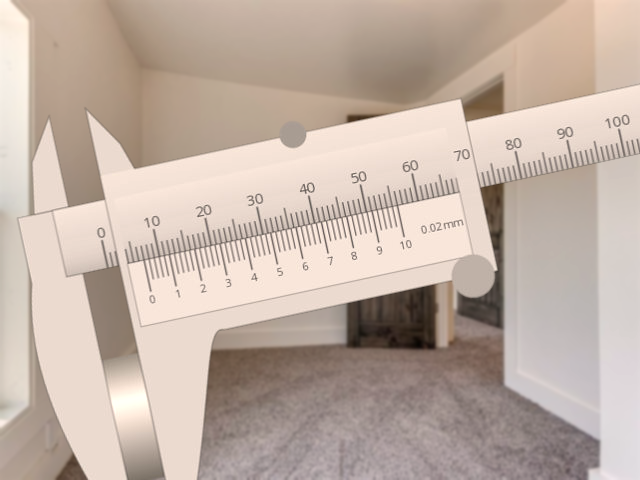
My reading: 7.0,mm
